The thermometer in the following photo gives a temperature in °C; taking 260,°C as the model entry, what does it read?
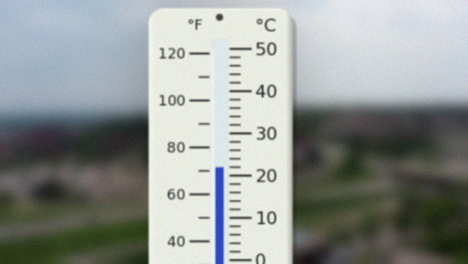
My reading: 22,°C
